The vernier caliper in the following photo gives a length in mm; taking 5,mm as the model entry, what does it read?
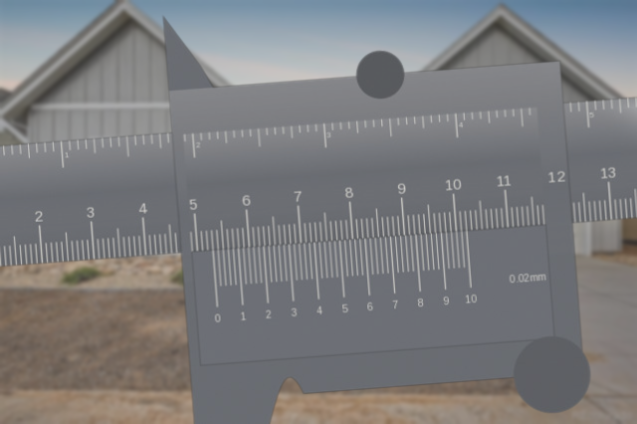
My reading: 53.0,mm
